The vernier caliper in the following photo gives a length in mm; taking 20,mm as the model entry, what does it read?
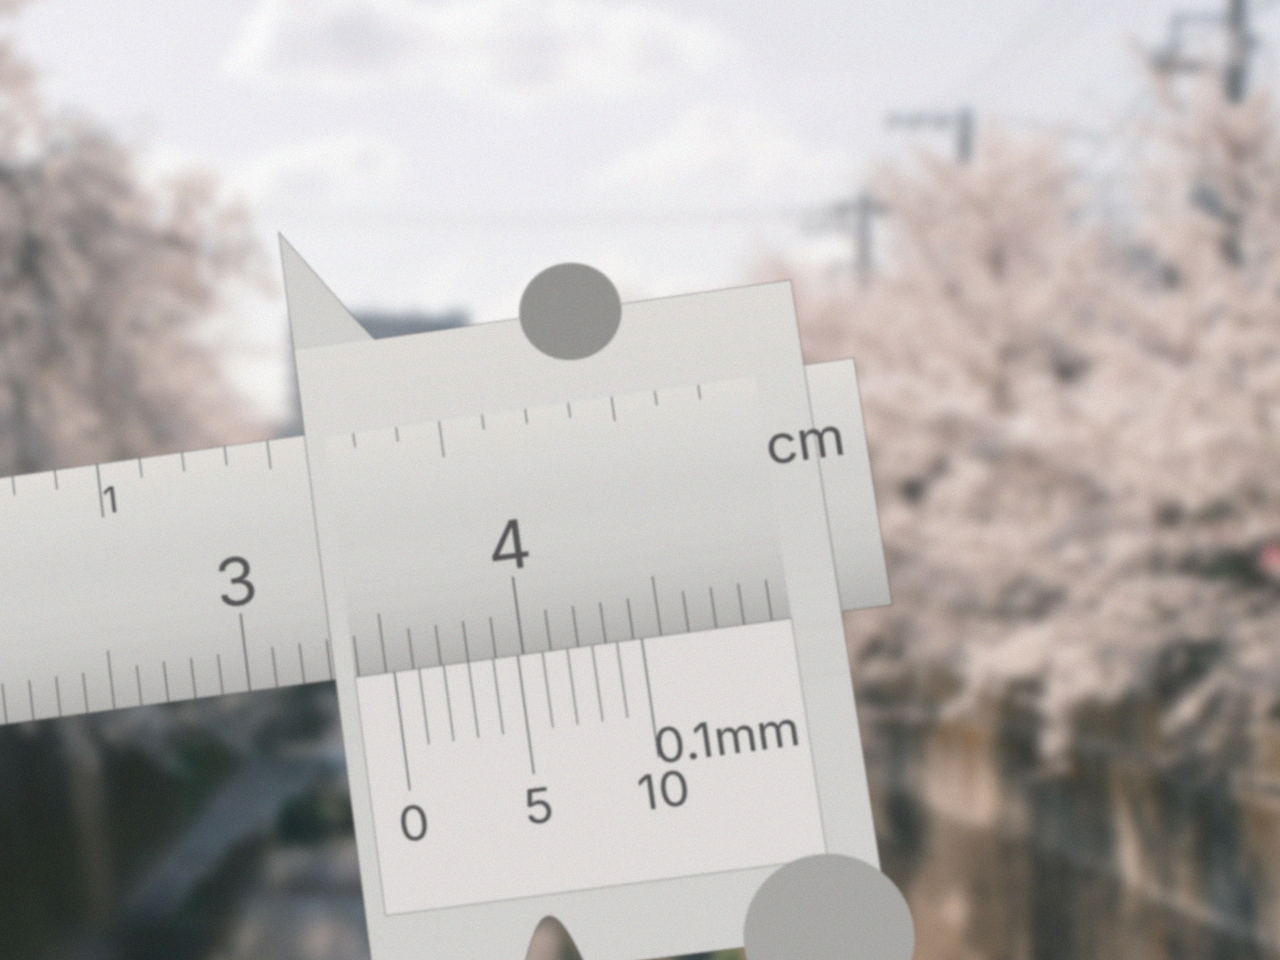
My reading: 35.3,mm
